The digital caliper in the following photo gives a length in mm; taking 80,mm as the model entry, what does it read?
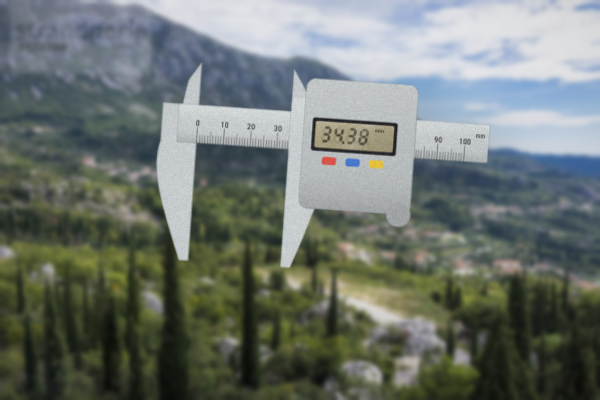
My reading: 34.38,mm
